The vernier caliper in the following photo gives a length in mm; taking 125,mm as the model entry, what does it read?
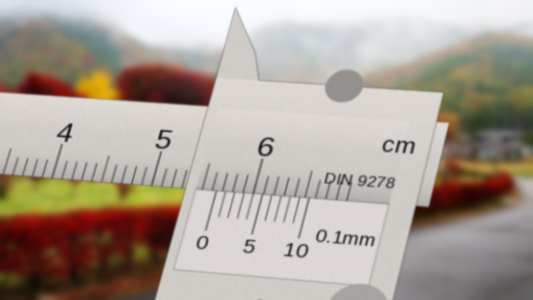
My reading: 56.4,mm
